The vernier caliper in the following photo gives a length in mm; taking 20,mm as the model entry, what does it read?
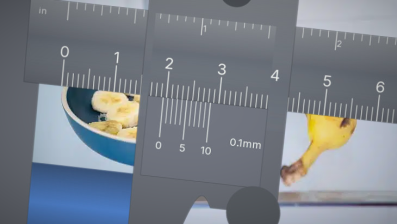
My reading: 19.4,mm
